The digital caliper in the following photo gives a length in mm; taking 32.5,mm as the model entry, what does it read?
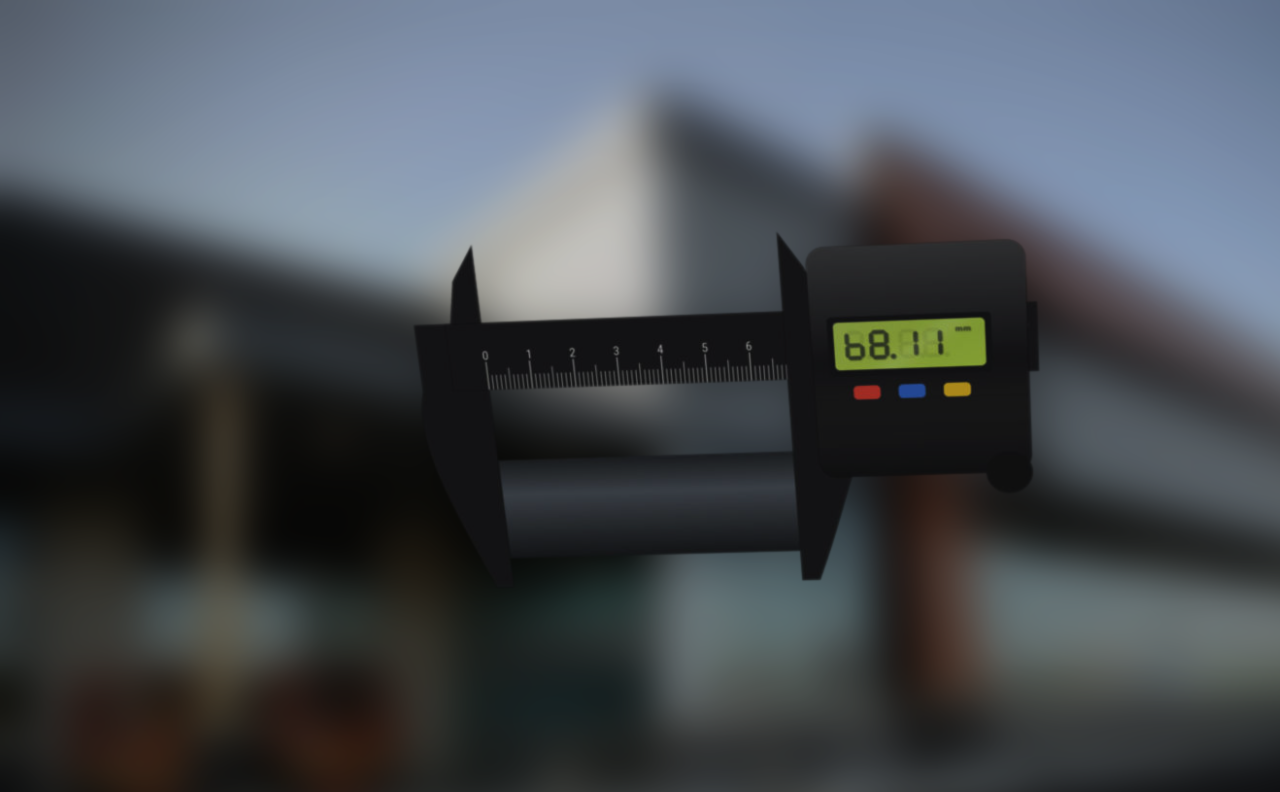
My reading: 68.11,mm
